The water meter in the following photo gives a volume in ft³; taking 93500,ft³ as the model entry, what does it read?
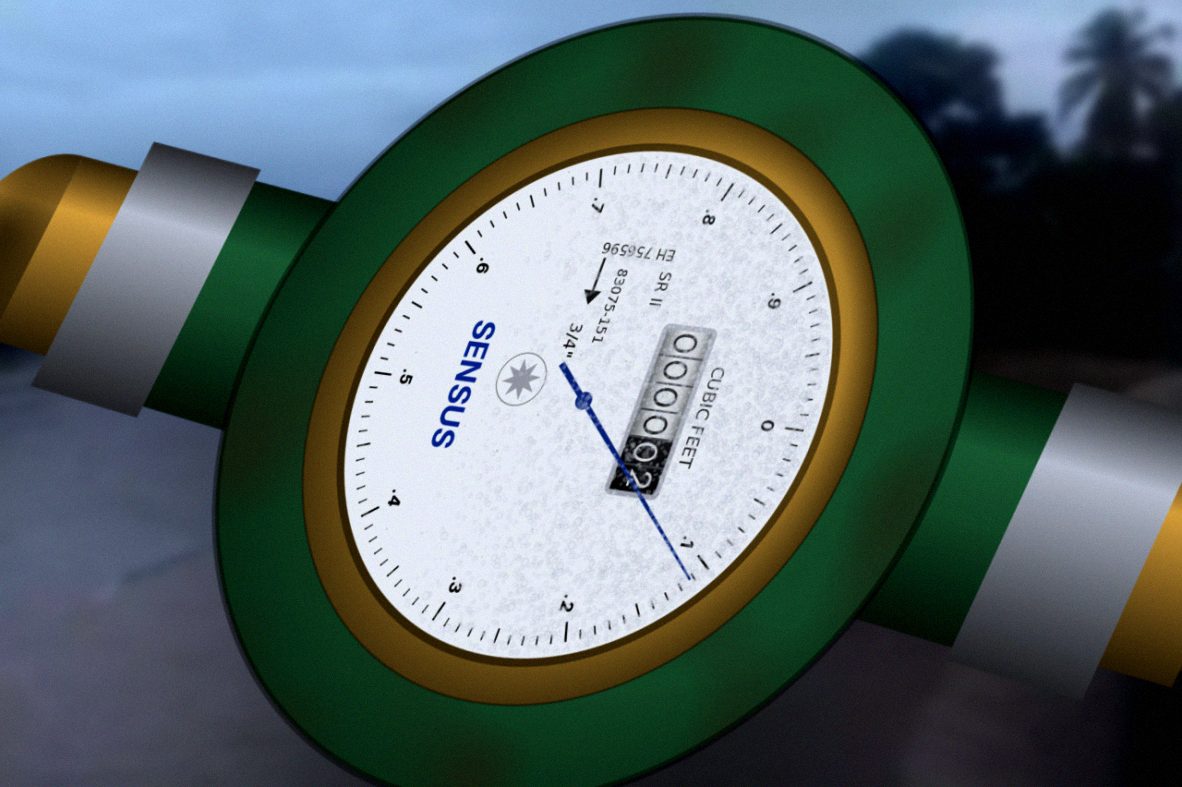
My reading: 2.11,ft³
